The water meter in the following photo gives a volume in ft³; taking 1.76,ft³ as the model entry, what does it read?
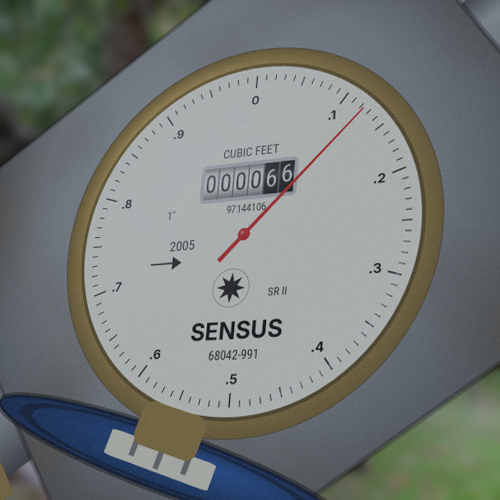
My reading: 66.12,ft³
